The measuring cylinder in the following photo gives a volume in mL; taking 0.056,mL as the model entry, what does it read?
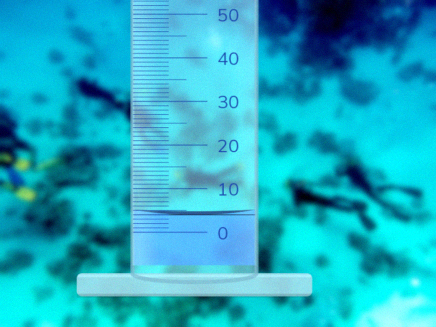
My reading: 4,mL
